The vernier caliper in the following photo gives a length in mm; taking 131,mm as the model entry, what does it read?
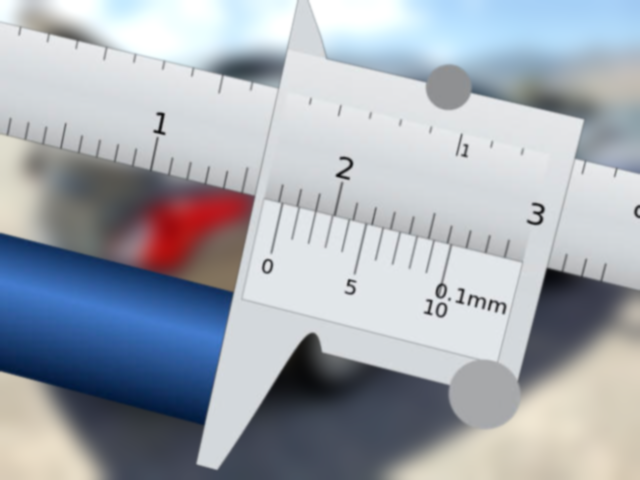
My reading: 17.2,mm
